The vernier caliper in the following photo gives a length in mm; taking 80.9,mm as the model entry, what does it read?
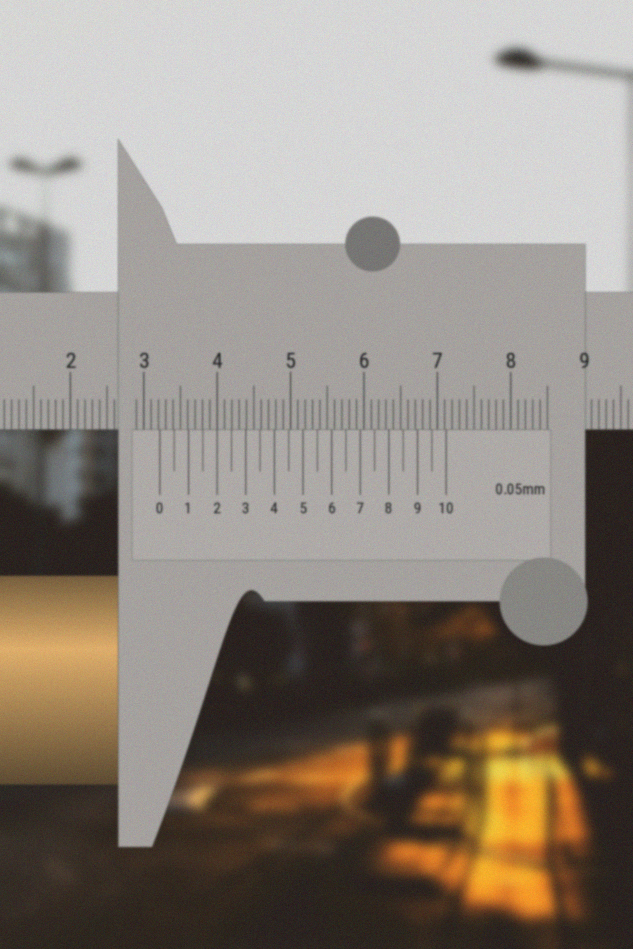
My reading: 32.2,mm
